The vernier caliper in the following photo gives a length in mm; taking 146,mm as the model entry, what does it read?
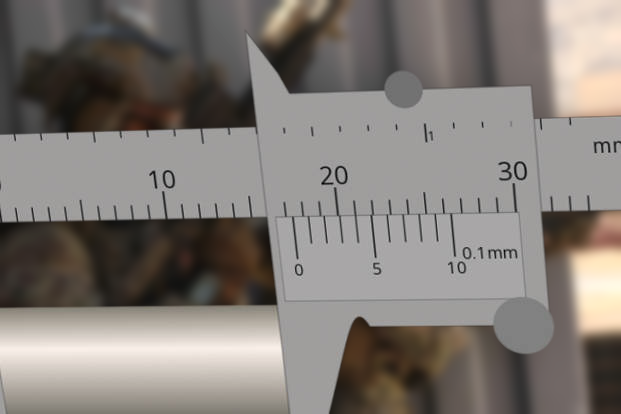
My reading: 17.4,mm
